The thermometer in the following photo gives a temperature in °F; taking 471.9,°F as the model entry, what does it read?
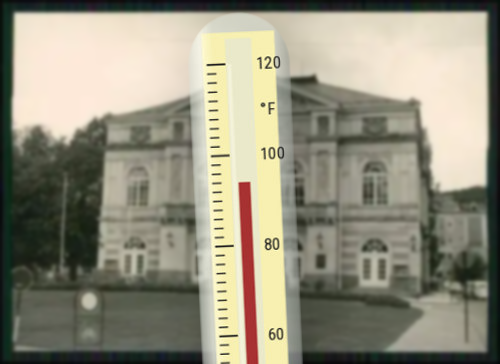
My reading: 94,°F
